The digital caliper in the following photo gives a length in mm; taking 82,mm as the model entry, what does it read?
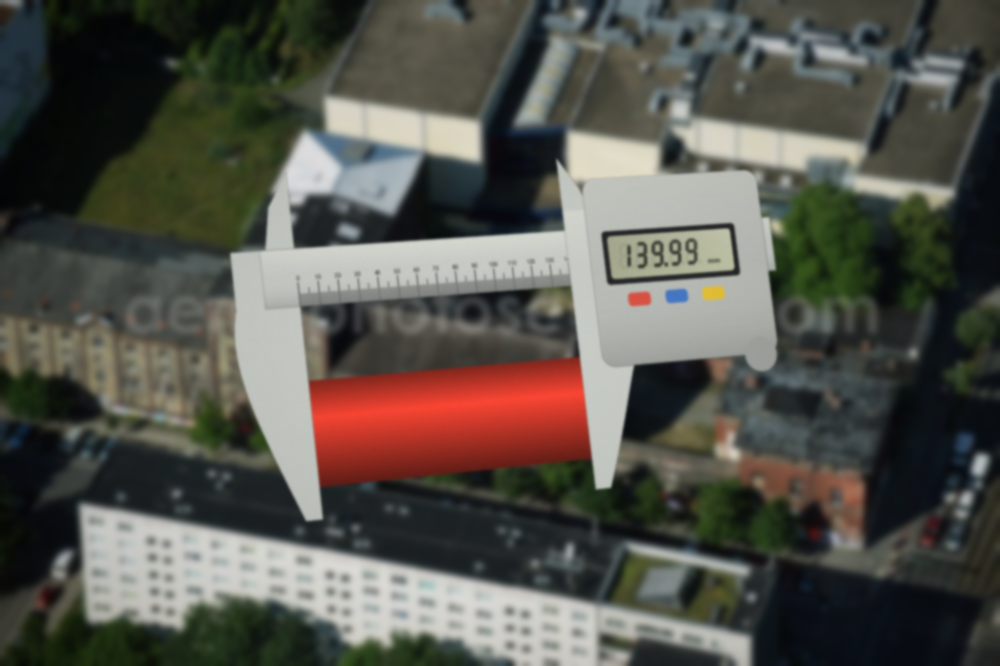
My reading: 139.99,mm
